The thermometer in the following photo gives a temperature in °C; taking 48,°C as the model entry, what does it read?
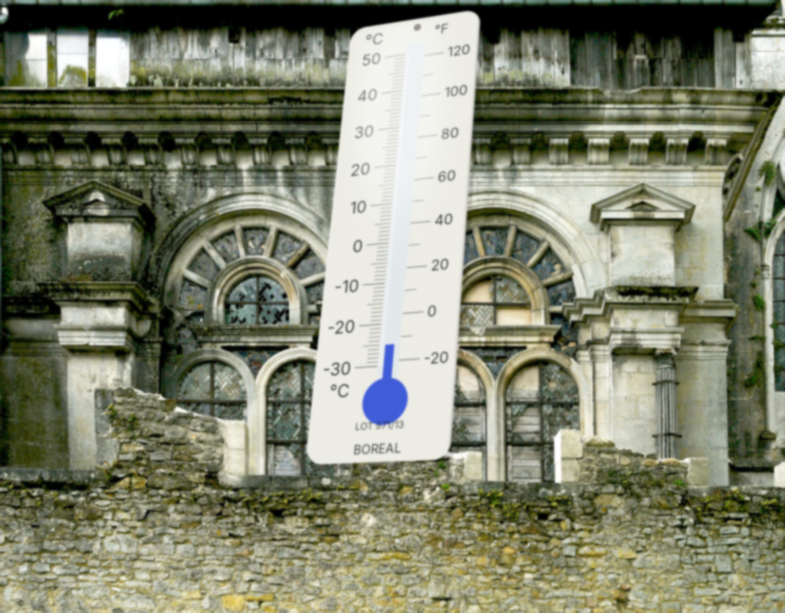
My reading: -25,°C
